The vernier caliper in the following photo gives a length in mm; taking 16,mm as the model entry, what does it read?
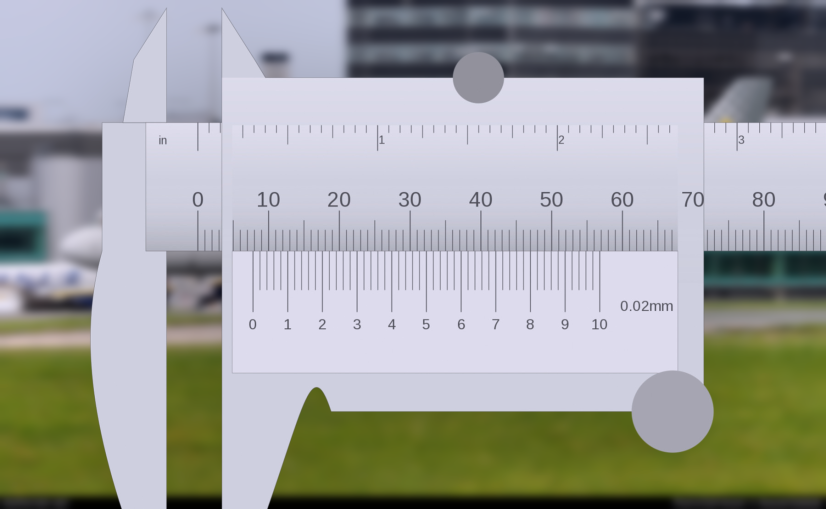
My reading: 7.8,mm
